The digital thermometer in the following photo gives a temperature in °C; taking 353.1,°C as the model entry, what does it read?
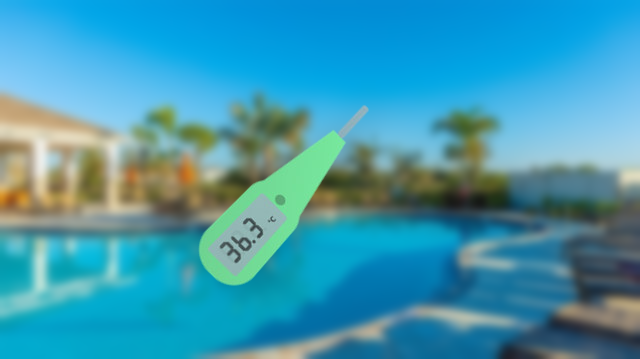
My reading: 36.3,°C
